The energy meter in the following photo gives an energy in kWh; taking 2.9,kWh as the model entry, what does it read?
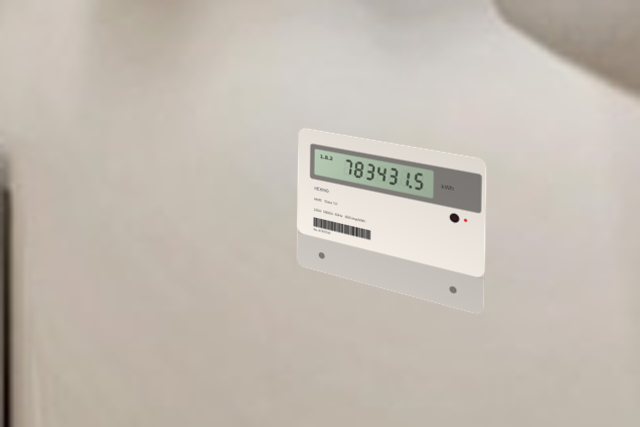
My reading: 783431.5,kWh
